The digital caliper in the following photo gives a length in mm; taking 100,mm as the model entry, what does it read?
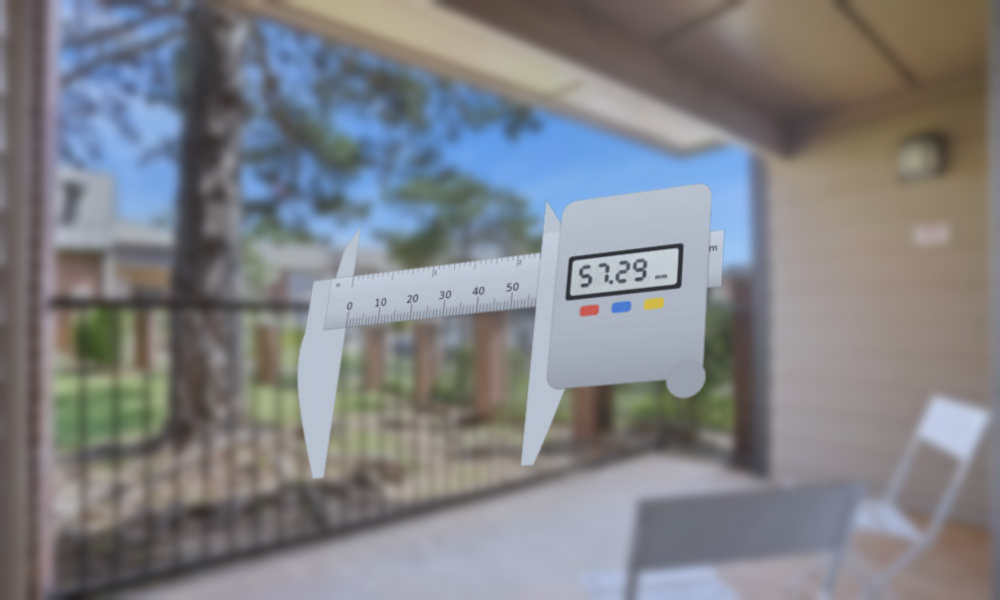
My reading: 57.29,mm
